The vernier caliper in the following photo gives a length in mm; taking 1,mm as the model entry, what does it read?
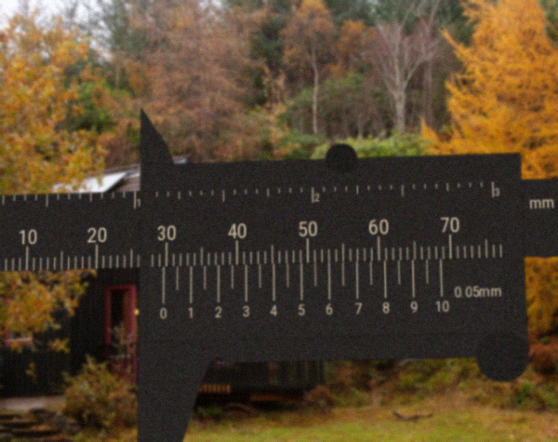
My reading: 29.6,mm
